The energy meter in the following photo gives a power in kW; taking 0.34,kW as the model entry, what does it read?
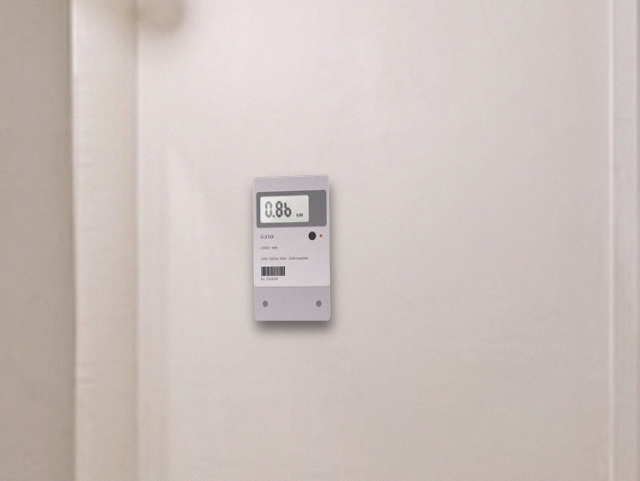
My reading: 0.86,kW
